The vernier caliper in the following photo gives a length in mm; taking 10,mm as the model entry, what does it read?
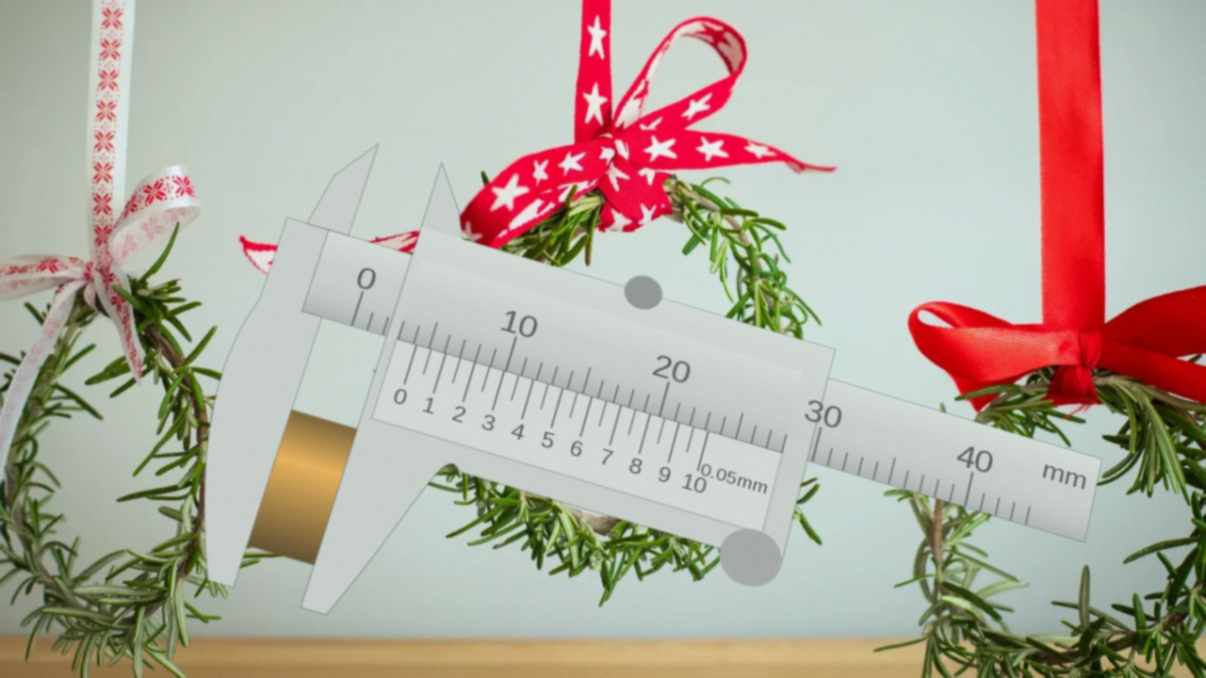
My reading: 4.2,mm
